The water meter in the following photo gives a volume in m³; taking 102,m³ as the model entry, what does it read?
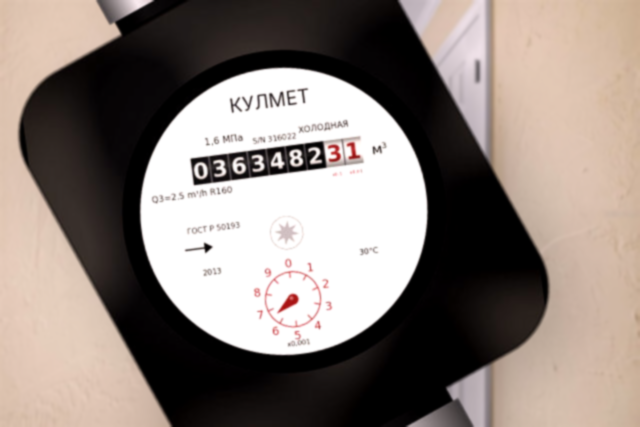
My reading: 363482.316,m³
